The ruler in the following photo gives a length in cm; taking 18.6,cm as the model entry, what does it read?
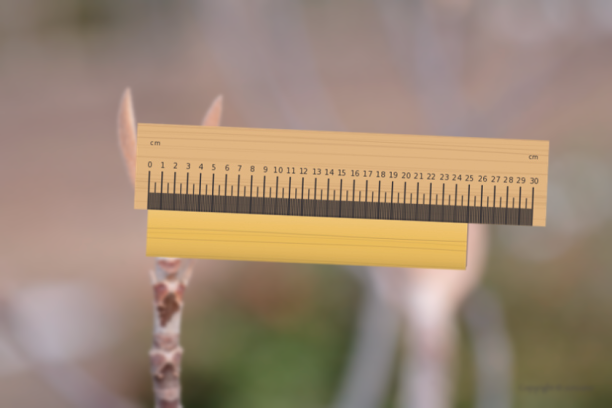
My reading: 25,cm
